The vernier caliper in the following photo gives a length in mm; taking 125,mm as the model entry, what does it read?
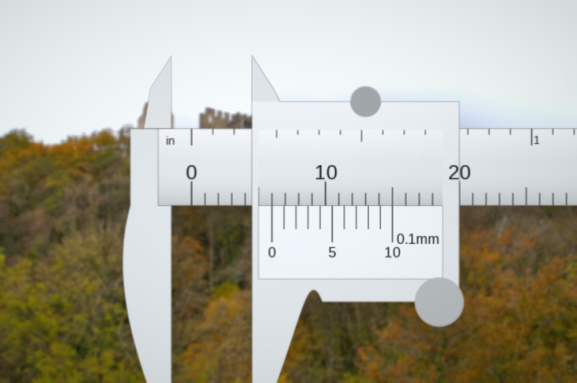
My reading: 6.0,mm
